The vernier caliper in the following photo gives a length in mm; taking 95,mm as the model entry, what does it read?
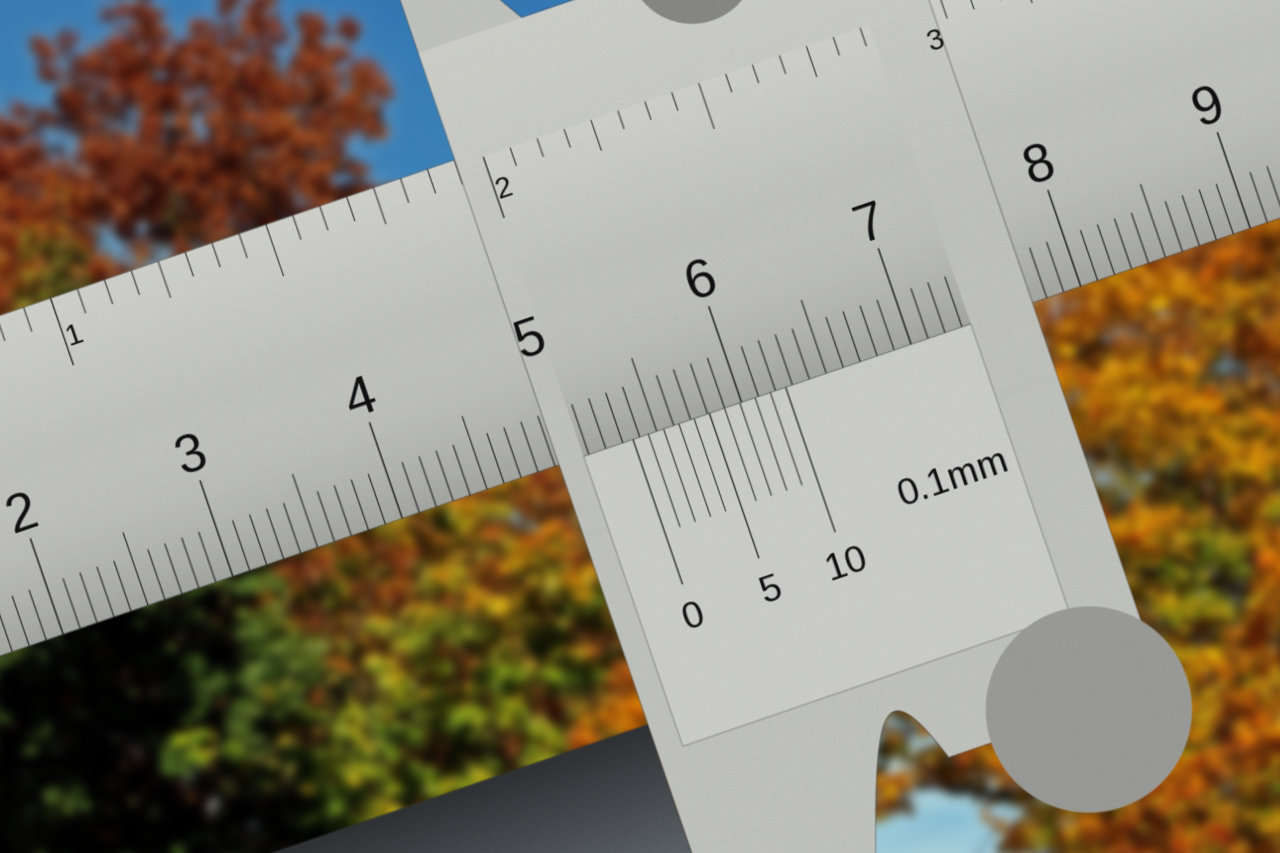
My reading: 53.6,mm
